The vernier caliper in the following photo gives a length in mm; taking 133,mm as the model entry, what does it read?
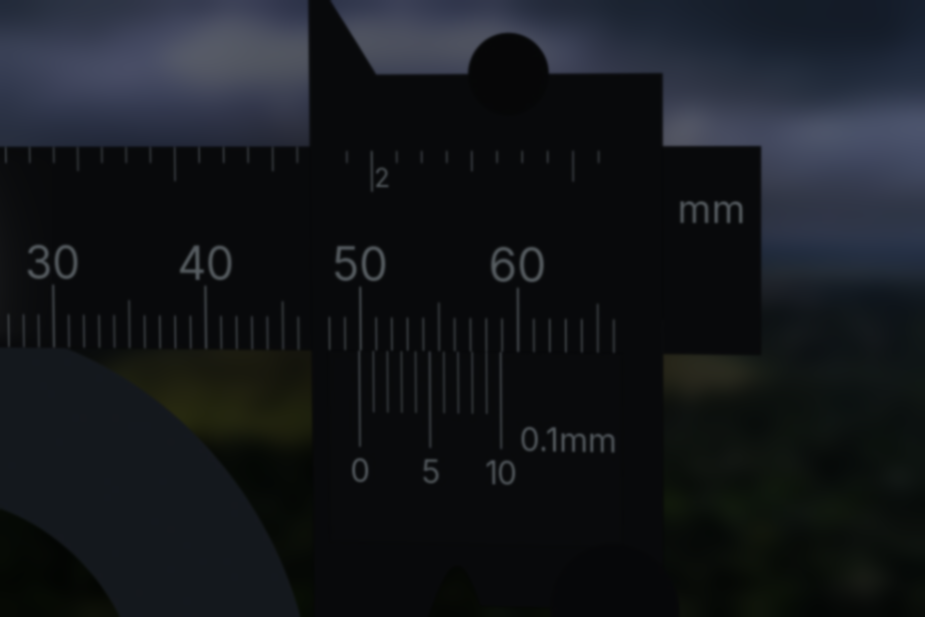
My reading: 49.9,mm
